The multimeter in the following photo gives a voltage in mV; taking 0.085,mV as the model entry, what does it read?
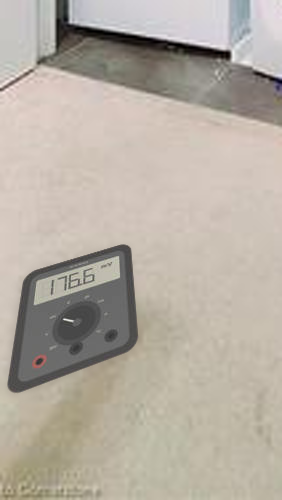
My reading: 176.6,mV
